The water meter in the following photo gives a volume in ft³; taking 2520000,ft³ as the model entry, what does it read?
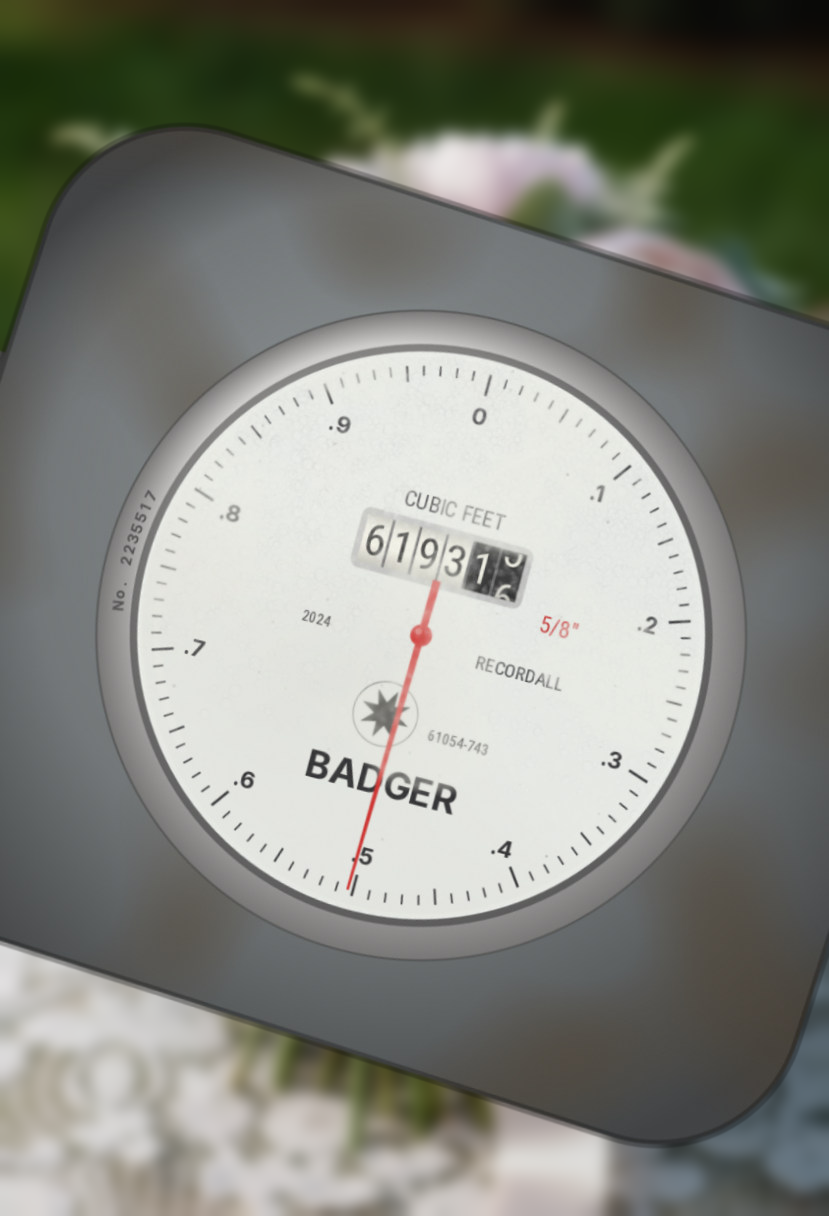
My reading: 619315.50,ft³
